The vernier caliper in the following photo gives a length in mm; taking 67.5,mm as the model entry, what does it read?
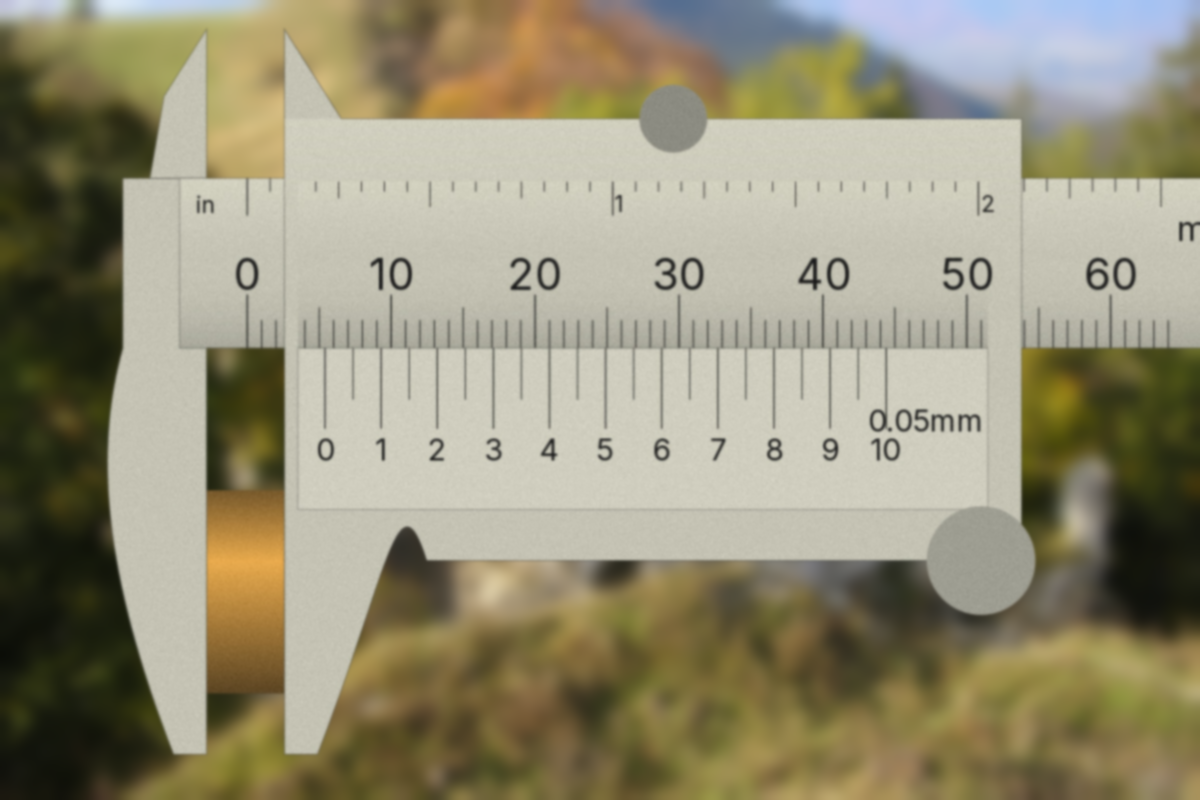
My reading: 5.4,mm
